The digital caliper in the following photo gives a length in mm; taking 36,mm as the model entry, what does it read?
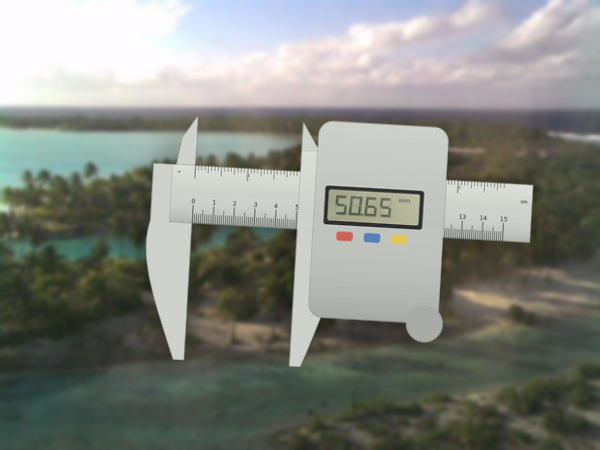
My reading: 50.65,mm
